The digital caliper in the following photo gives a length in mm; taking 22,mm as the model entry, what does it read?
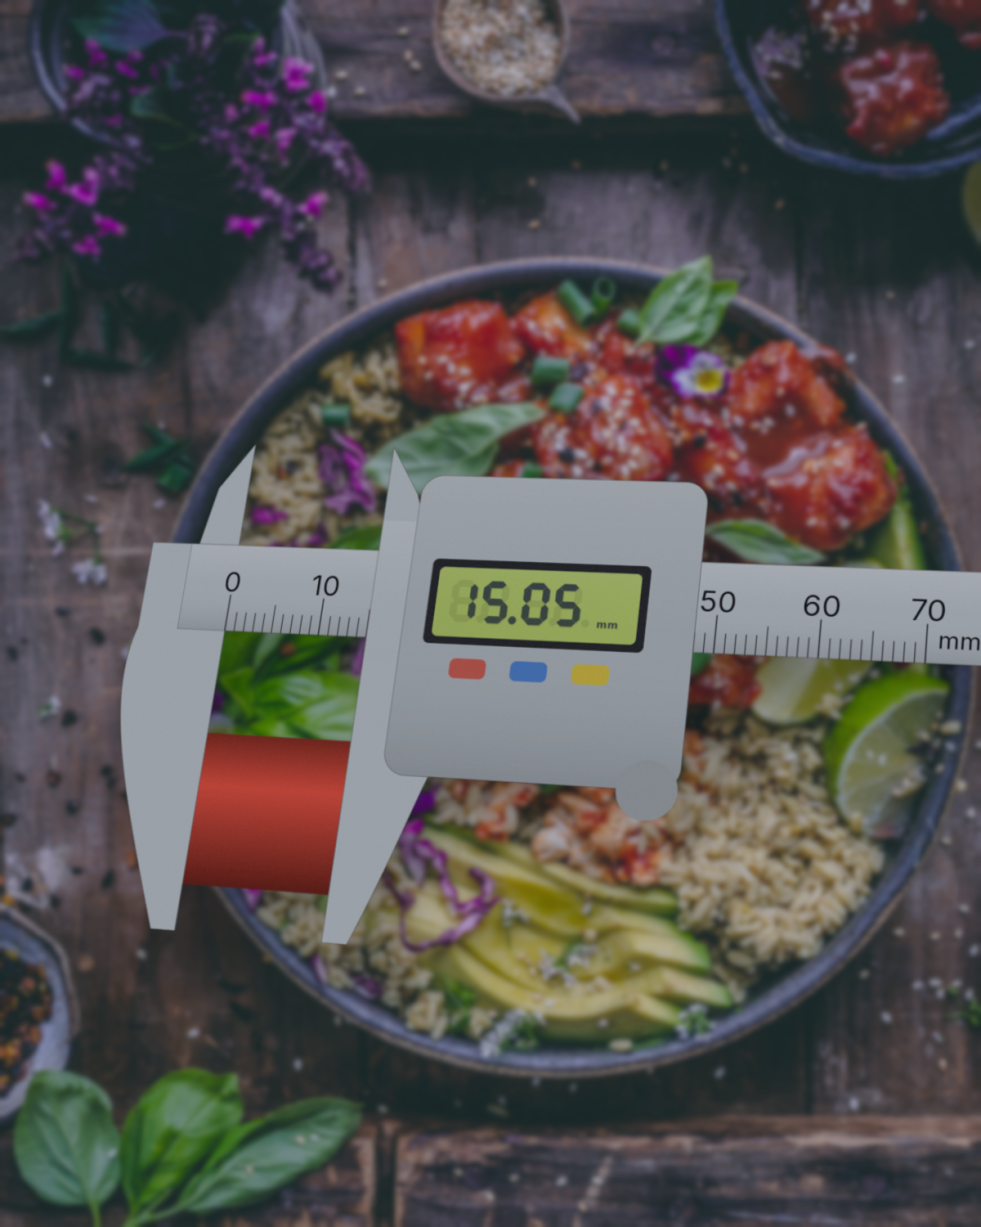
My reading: 15.05,mm
